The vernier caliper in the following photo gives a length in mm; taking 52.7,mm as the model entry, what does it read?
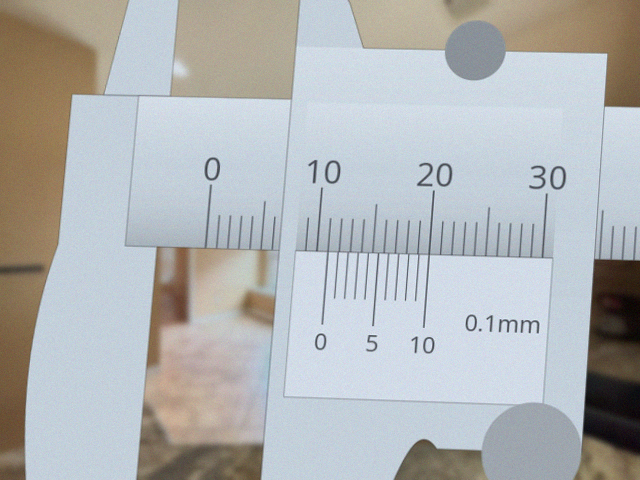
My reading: 11.0,mm
